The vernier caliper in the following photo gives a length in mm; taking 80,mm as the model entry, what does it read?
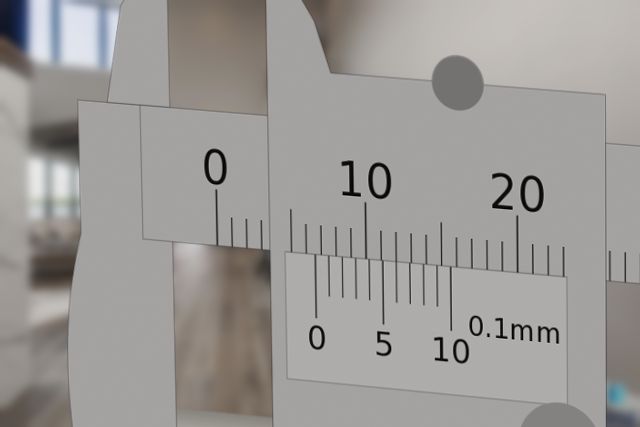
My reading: 6.6,mm
